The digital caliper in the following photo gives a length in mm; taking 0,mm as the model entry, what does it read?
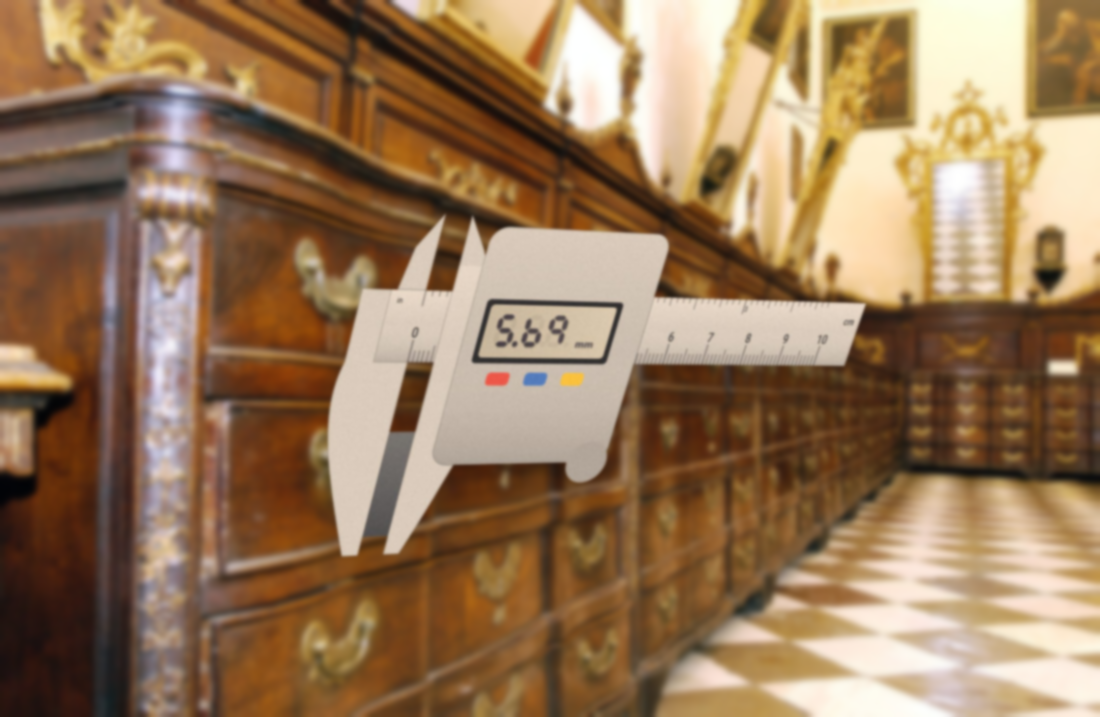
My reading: 5.69,mm
